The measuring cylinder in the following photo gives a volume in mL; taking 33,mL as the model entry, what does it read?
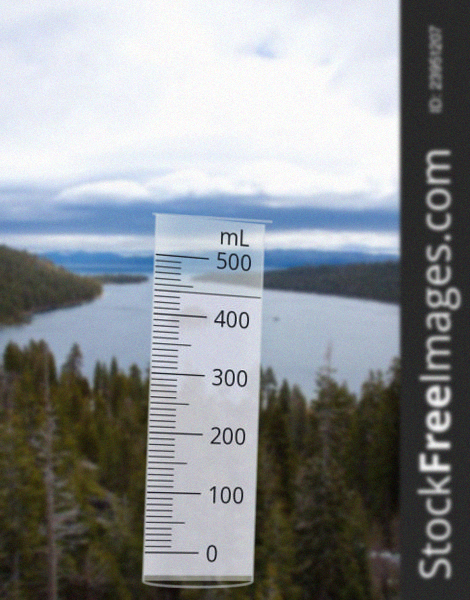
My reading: 440,mL
